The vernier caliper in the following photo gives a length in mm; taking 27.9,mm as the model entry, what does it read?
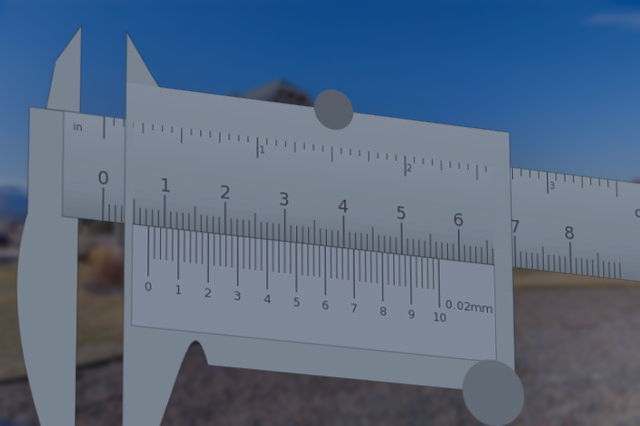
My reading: 7.4,mm
